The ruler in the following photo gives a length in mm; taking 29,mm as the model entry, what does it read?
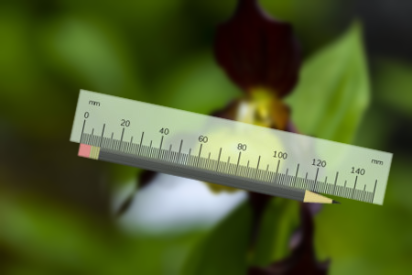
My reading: 135,mm
